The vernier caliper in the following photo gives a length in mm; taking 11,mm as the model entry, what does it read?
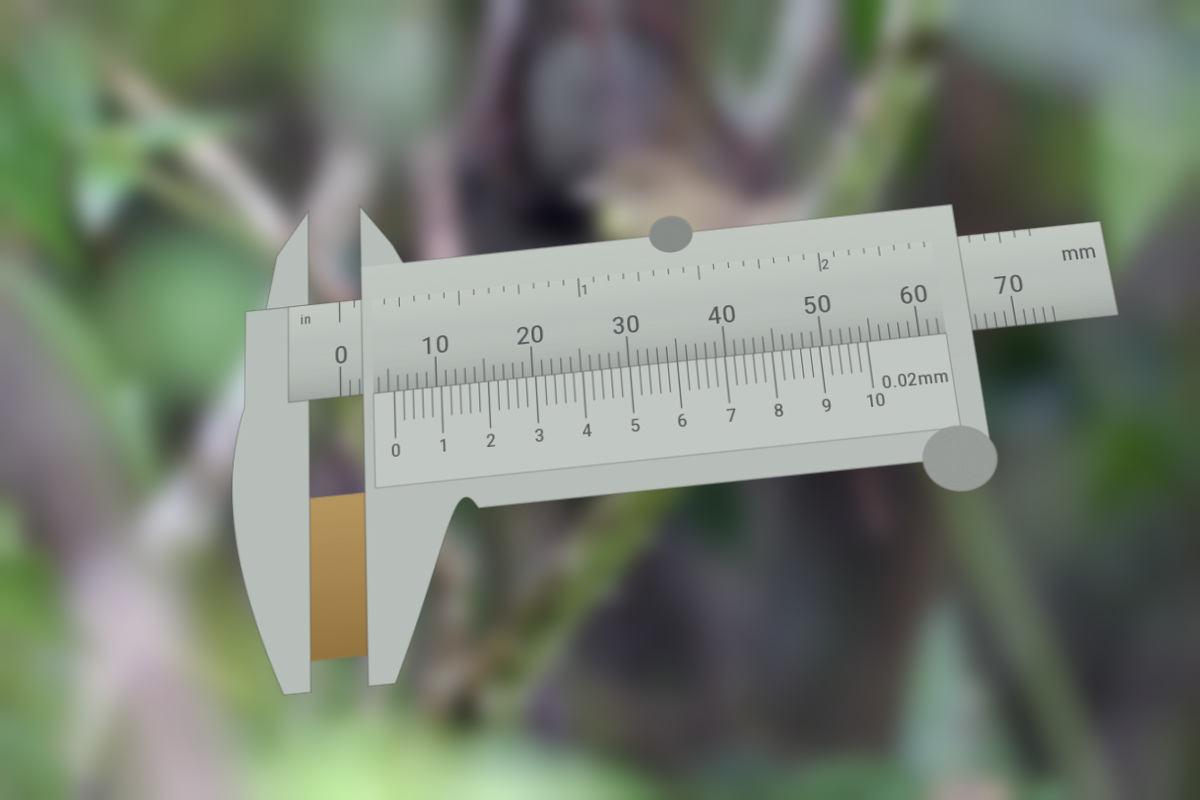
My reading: 5.6,mm
